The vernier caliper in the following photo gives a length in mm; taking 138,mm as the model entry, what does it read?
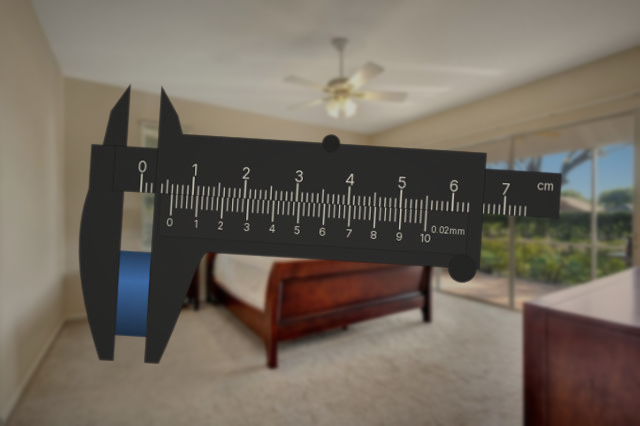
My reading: 6.0,mm
